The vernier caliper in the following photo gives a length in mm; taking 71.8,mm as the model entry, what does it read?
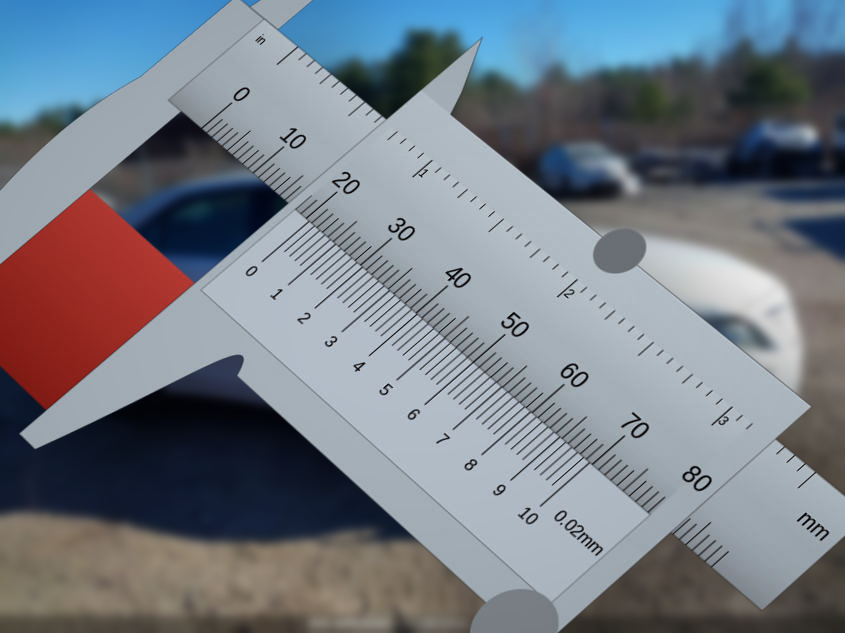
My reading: 20.6,mm
